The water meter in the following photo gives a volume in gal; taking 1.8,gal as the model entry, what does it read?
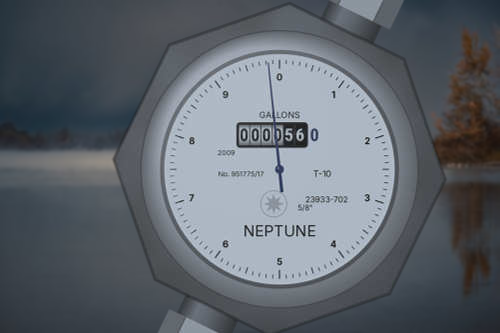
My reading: 559.8,gal
